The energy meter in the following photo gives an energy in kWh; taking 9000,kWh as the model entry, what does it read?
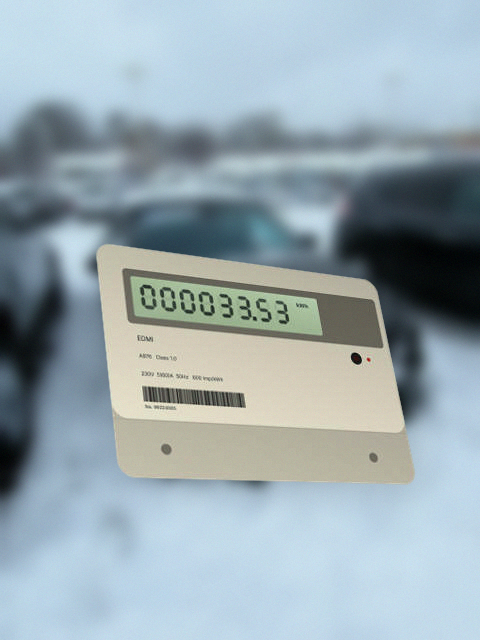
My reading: 33.53,kWh
